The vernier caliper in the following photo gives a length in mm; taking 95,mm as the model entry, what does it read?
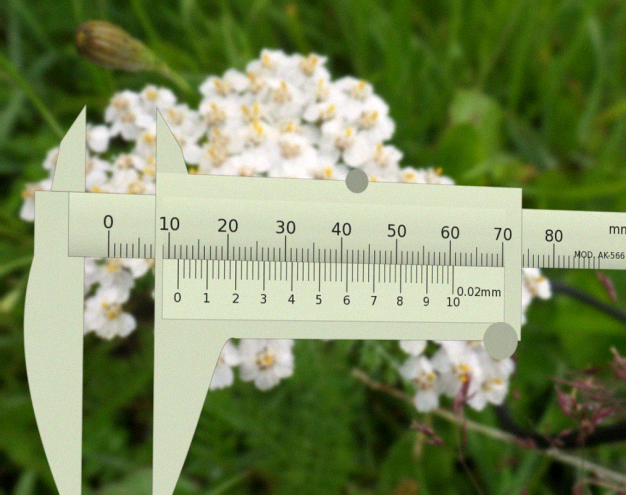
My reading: 11.6,mm
